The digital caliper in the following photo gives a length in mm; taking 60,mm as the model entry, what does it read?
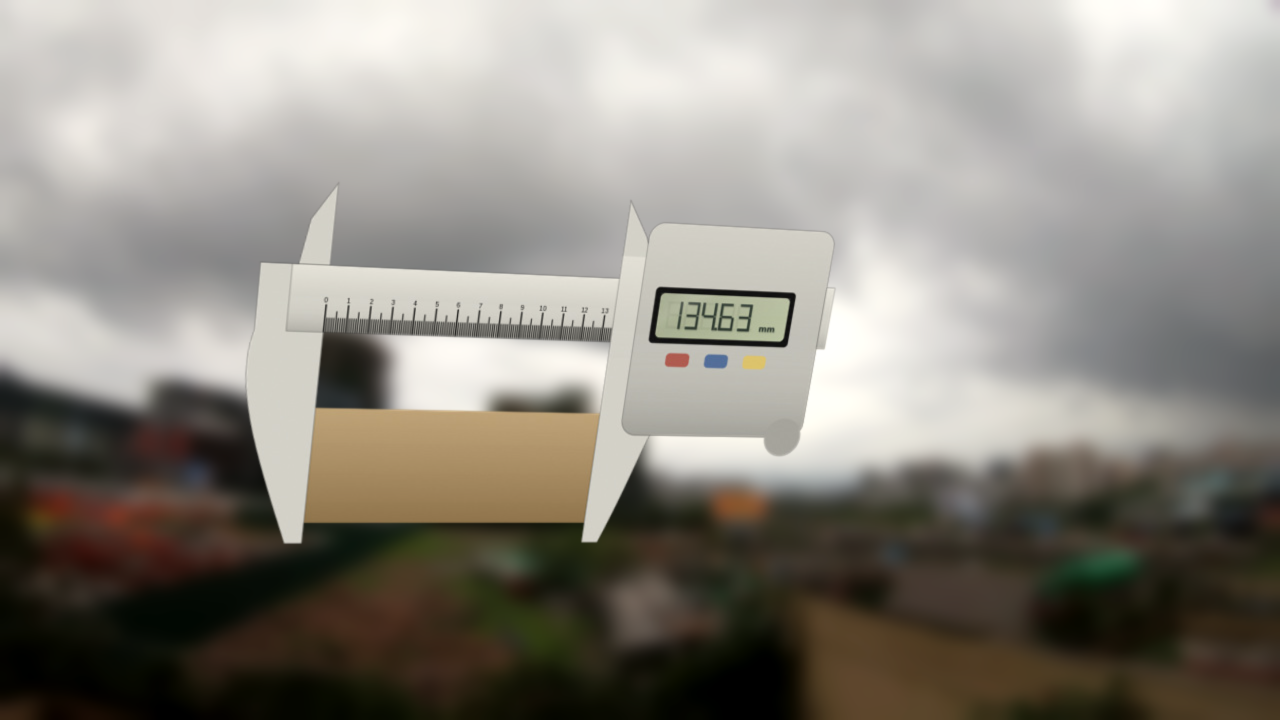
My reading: 134.63,mm
